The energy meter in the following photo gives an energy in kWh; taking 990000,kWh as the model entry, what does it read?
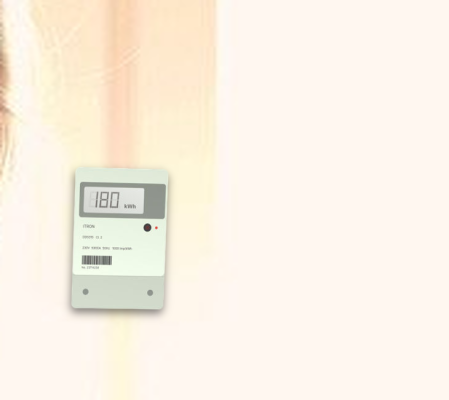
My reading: 180,kWh
